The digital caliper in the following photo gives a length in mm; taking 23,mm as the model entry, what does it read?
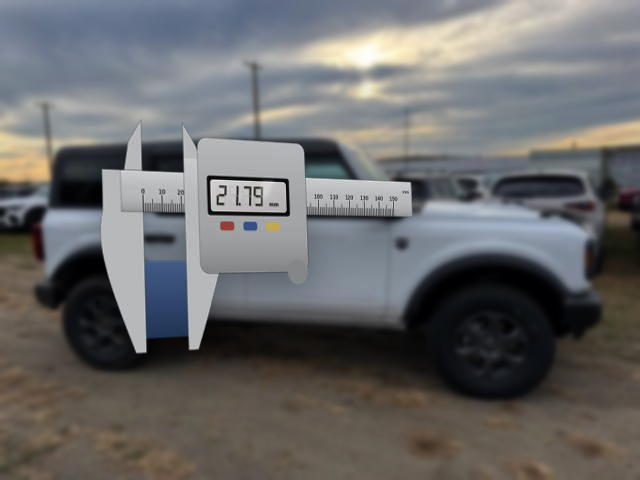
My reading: 21.79,mm
